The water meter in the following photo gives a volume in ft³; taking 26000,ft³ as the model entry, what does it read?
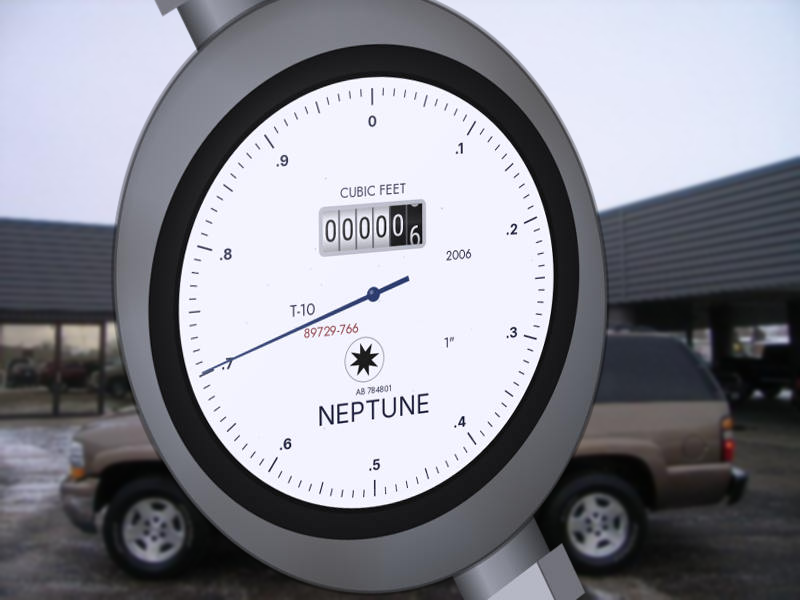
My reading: 5.70,ft³
